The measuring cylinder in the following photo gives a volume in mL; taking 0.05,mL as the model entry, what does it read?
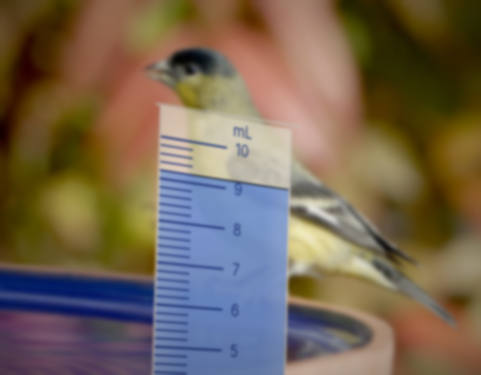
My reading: 9.2,mL
